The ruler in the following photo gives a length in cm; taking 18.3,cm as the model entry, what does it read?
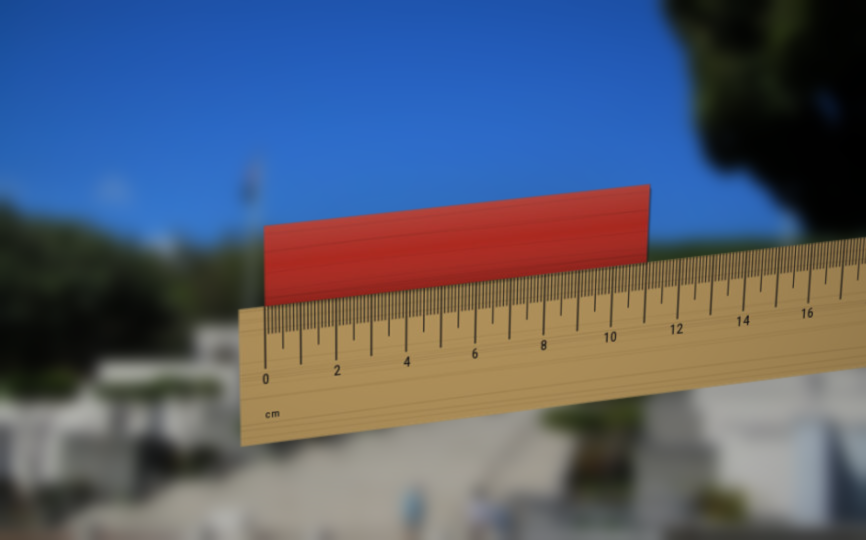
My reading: 11,cm
